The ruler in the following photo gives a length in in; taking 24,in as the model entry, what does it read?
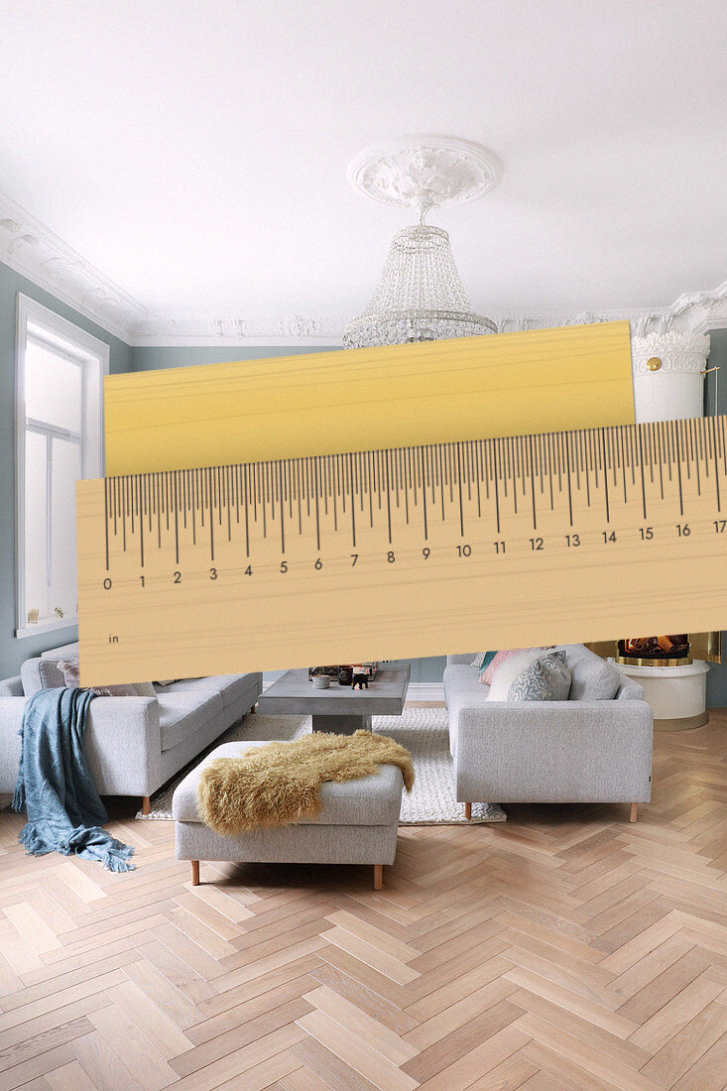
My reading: 14.875,in
